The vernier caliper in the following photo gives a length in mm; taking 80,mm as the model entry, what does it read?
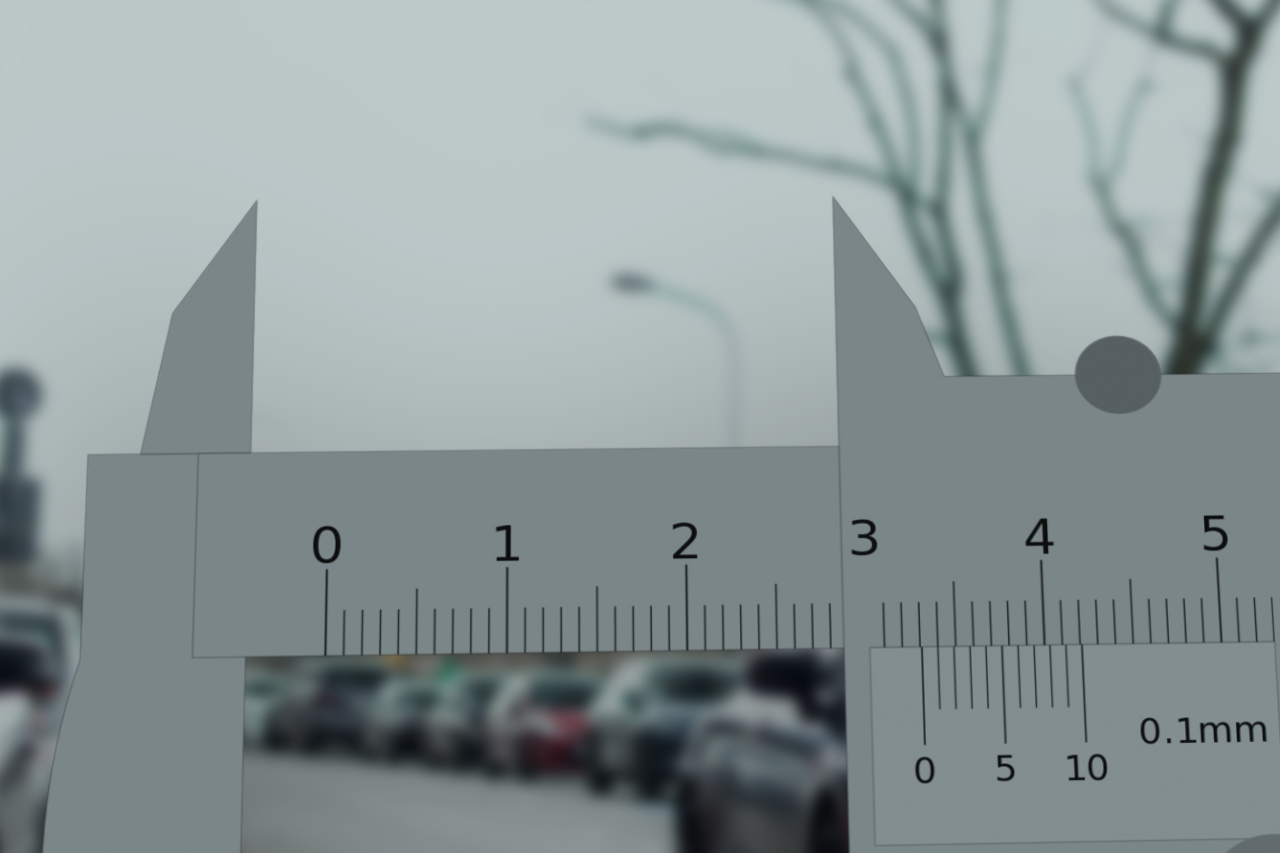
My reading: 33.1,mm
